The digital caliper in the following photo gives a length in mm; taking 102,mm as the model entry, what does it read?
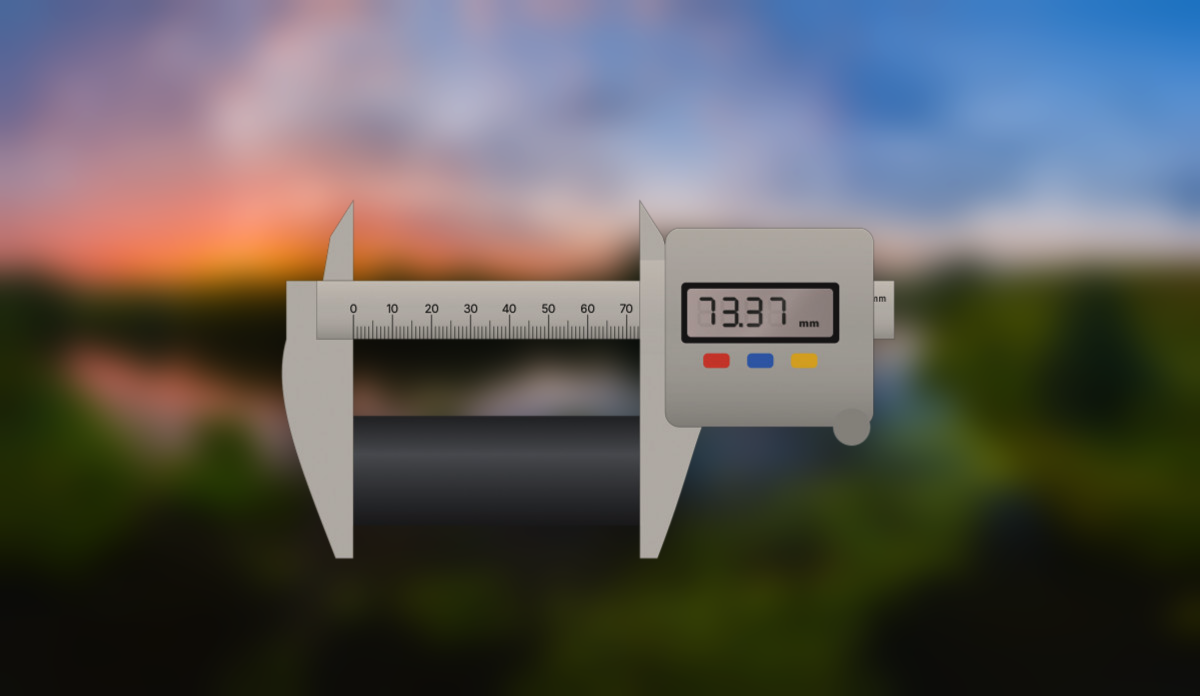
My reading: 73.37,mm
